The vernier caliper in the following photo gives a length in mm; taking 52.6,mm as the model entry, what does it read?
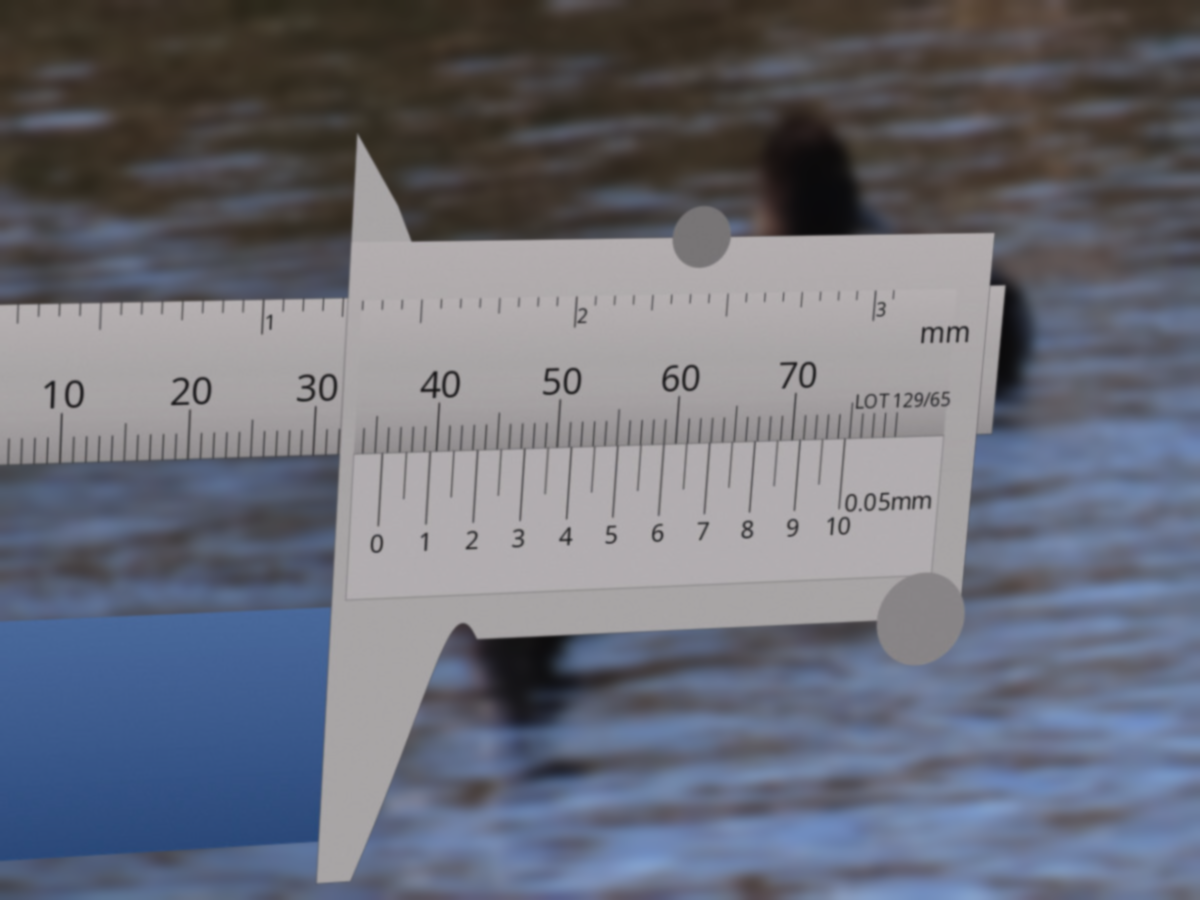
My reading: 35.6,mm
